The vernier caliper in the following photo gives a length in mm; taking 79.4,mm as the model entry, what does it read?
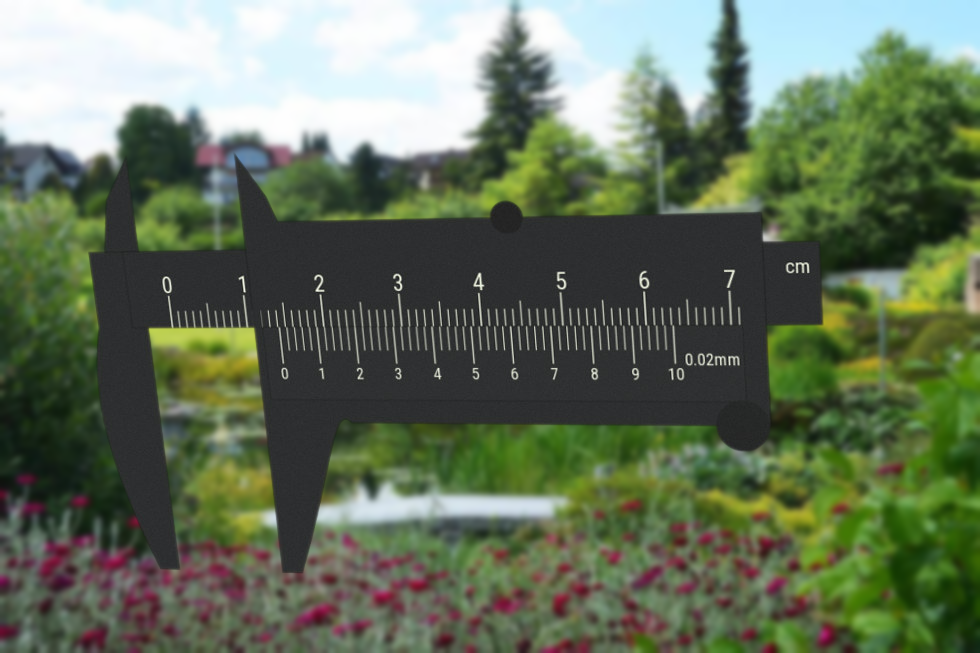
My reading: 14.2,mm
